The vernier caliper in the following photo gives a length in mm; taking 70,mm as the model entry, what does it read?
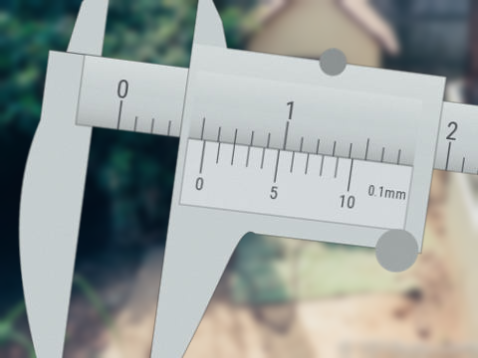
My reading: 5.2,mm
